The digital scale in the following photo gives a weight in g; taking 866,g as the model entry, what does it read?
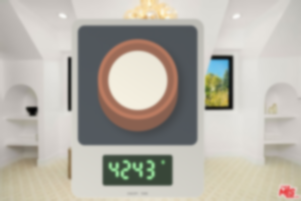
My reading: 4243,g
